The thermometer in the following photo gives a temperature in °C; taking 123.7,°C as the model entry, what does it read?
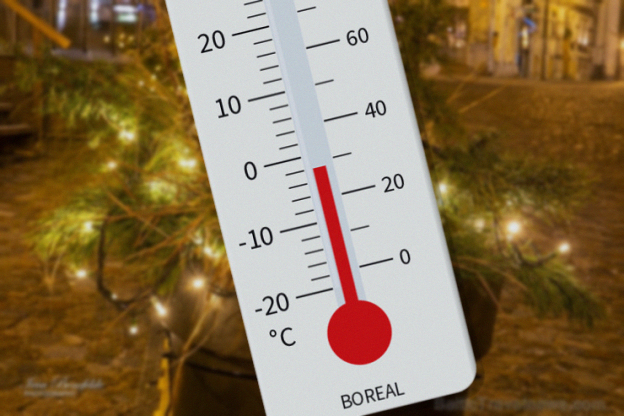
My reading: -2,°C
